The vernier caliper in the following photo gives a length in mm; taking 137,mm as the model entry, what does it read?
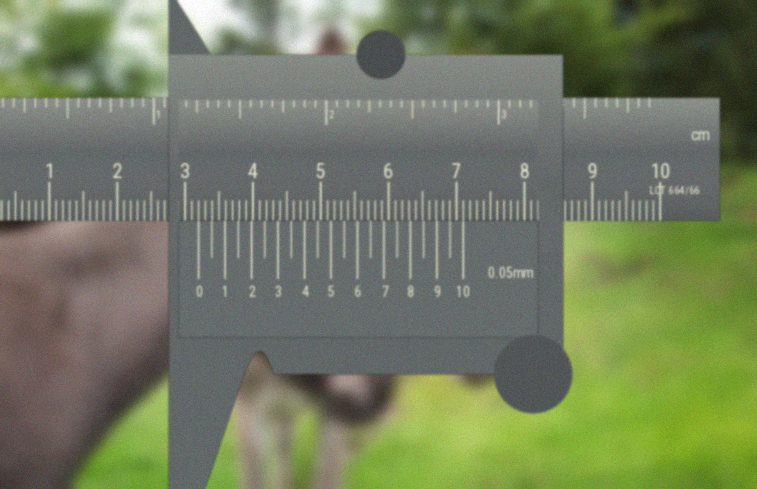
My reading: 32.0,mm
